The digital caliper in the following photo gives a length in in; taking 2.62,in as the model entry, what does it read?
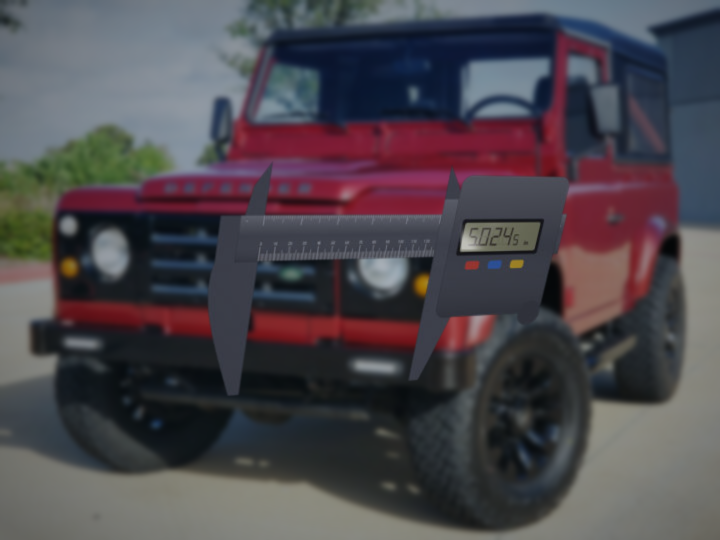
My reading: 5.0245,in
